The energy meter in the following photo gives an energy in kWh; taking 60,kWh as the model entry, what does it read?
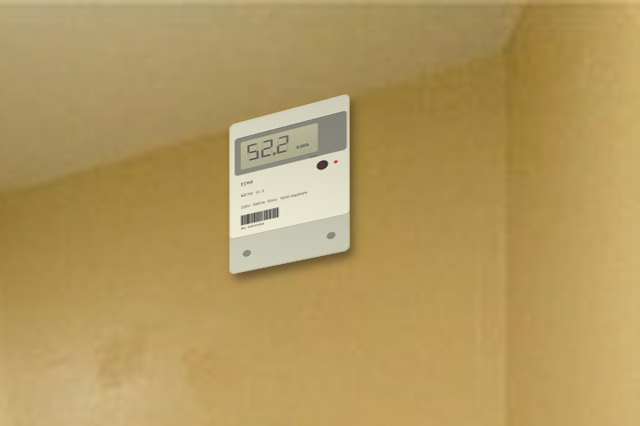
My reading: 52.2,kWh
